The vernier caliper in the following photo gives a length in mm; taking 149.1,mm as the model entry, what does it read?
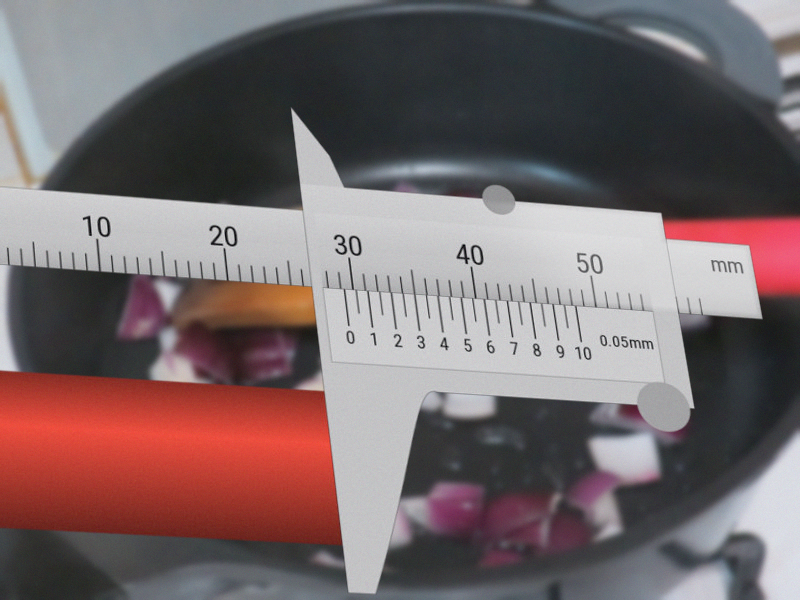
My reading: 29.3,mm
